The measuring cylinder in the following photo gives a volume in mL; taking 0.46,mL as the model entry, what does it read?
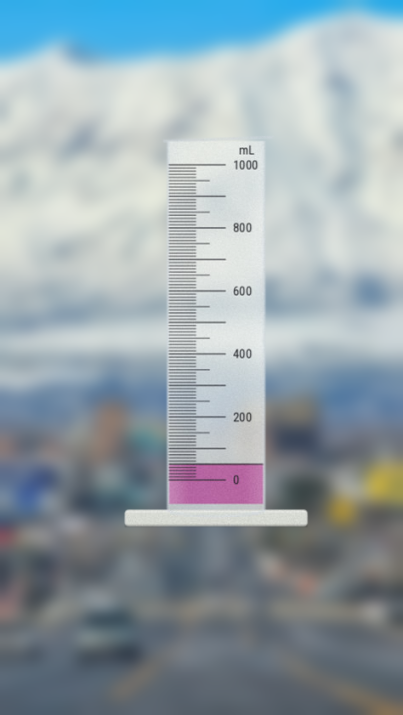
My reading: 50,mL
